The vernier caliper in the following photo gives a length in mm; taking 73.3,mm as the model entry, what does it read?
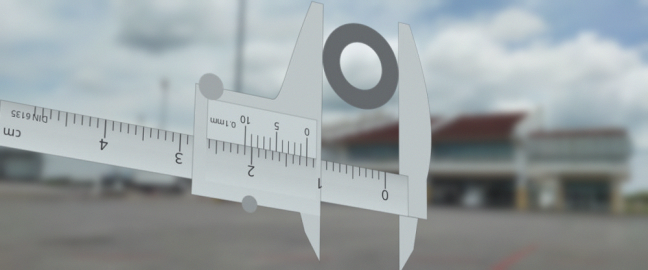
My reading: 12.0,mm
